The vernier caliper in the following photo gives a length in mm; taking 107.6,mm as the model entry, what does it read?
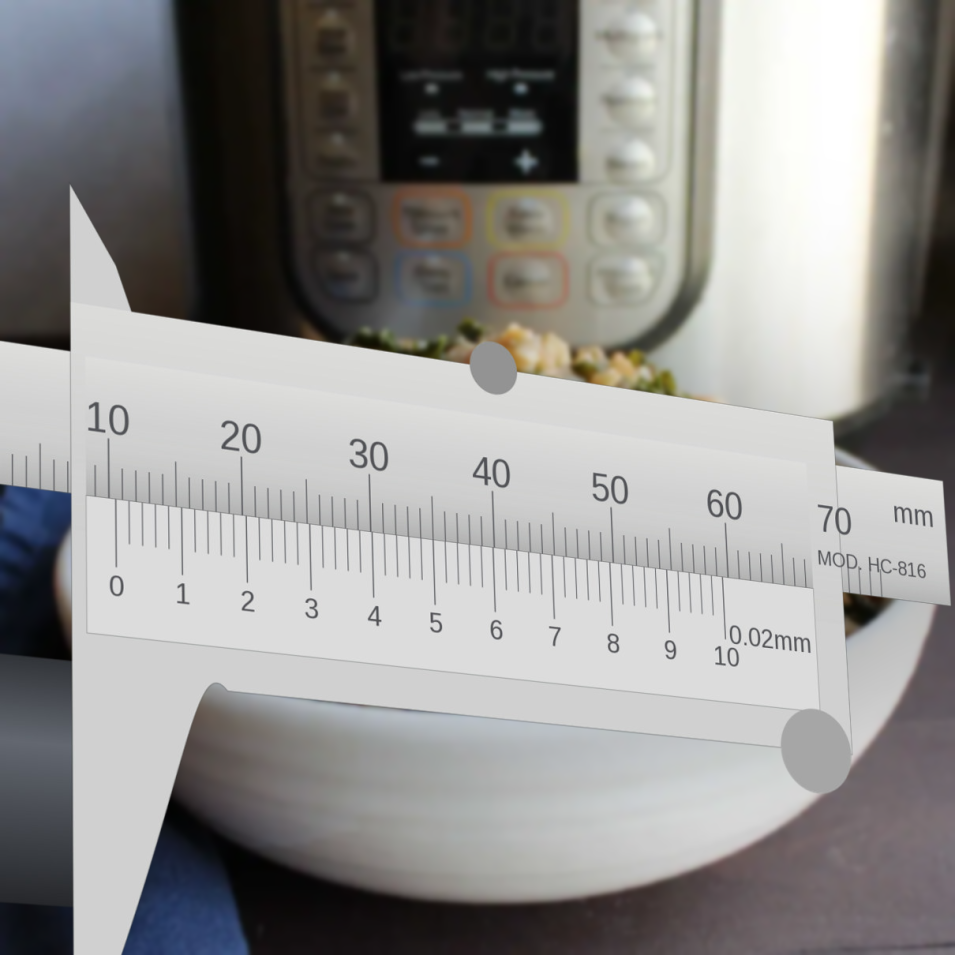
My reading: 10.5,mm
